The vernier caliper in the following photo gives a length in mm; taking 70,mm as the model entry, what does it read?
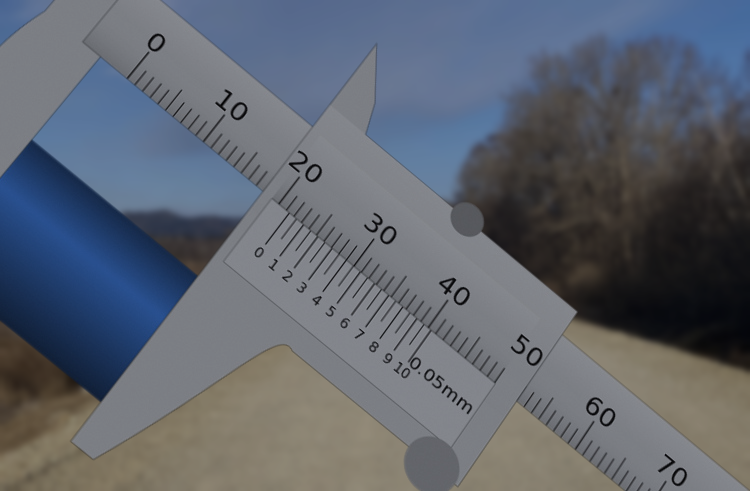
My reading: 21.4,mm
